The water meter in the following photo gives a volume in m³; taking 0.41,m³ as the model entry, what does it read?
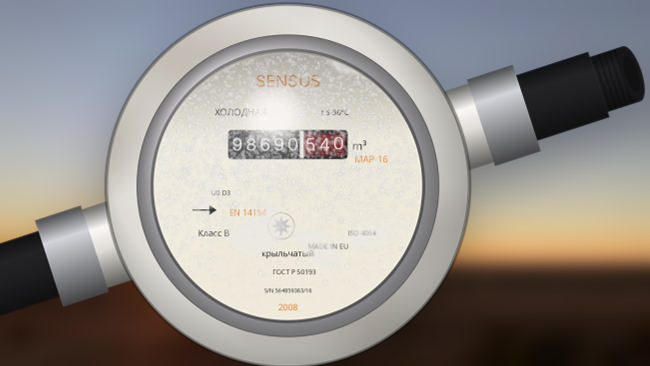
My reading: 98690.540,m³
